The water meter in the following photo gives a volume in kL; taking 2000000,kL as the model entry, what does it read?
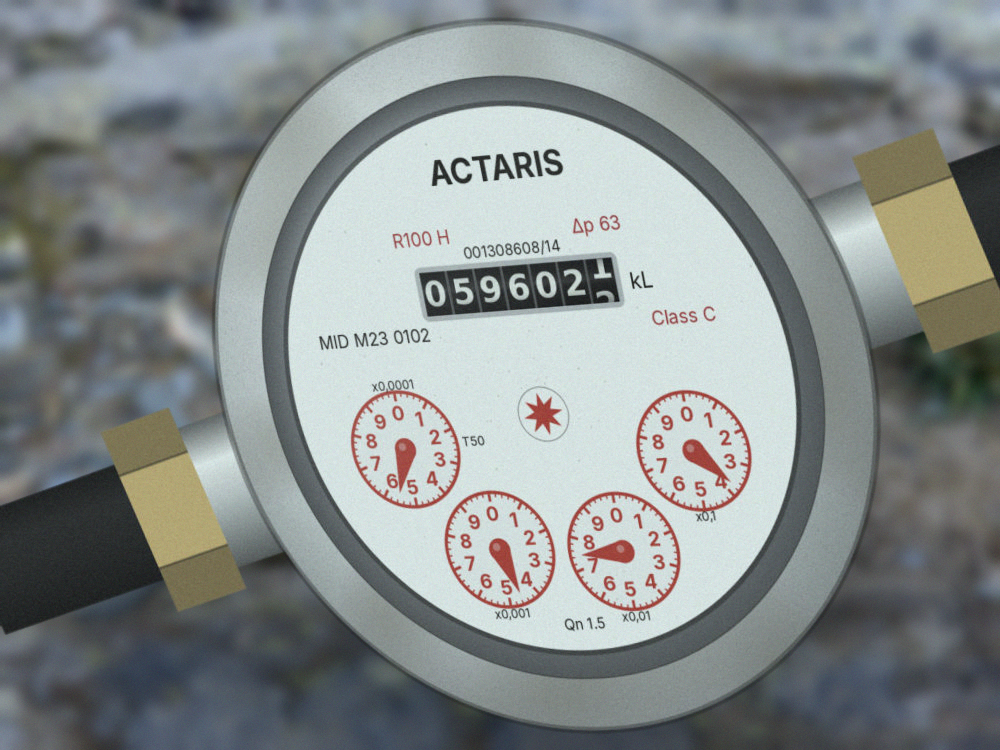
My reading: 596021.3745,kL
